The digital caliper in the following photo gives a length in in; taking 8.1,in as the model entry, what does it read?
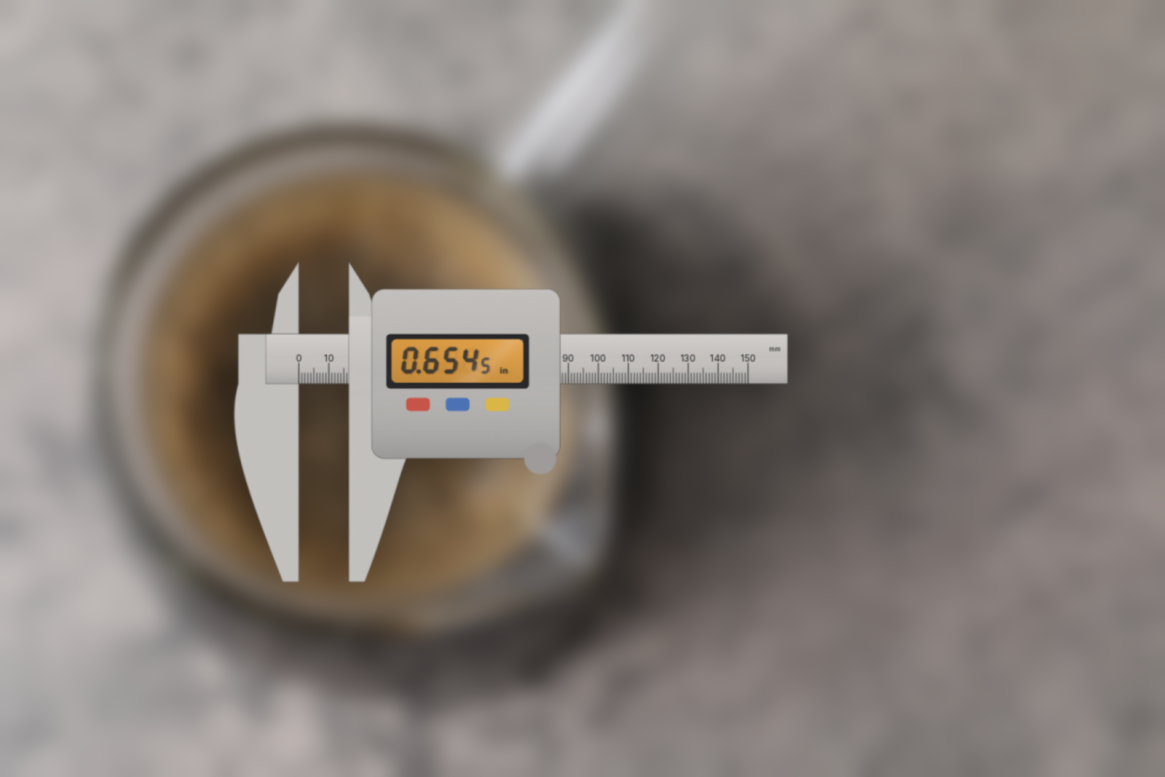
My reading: 0.6545,in
